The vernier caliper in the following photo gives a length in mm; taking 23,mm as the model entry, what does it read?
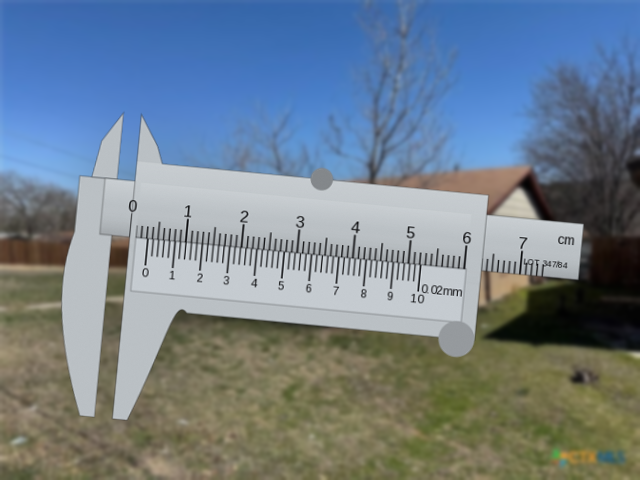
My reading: 3.2,mm
